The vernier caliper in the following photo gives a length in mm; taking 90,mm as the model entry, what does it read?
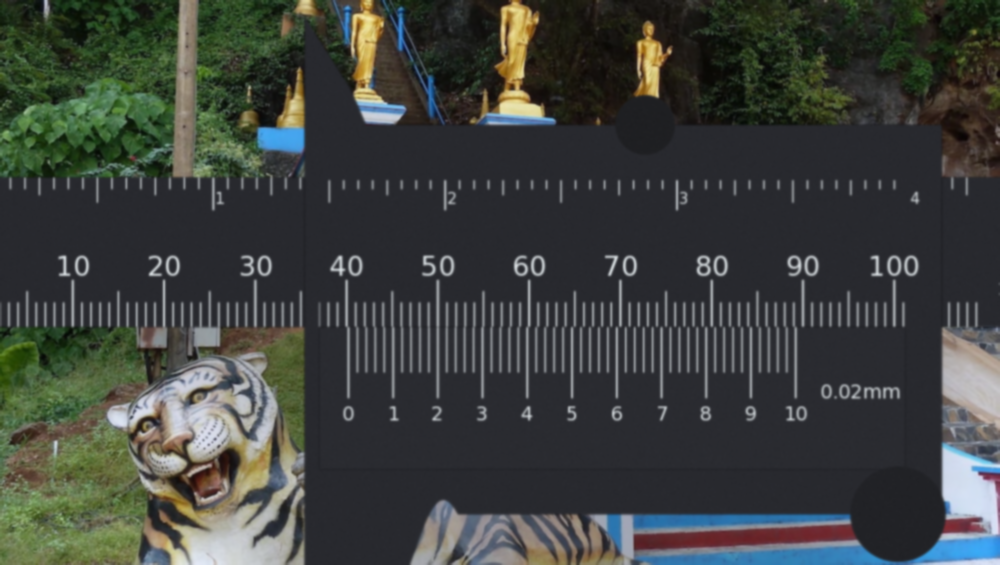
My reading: 40.2,mm
